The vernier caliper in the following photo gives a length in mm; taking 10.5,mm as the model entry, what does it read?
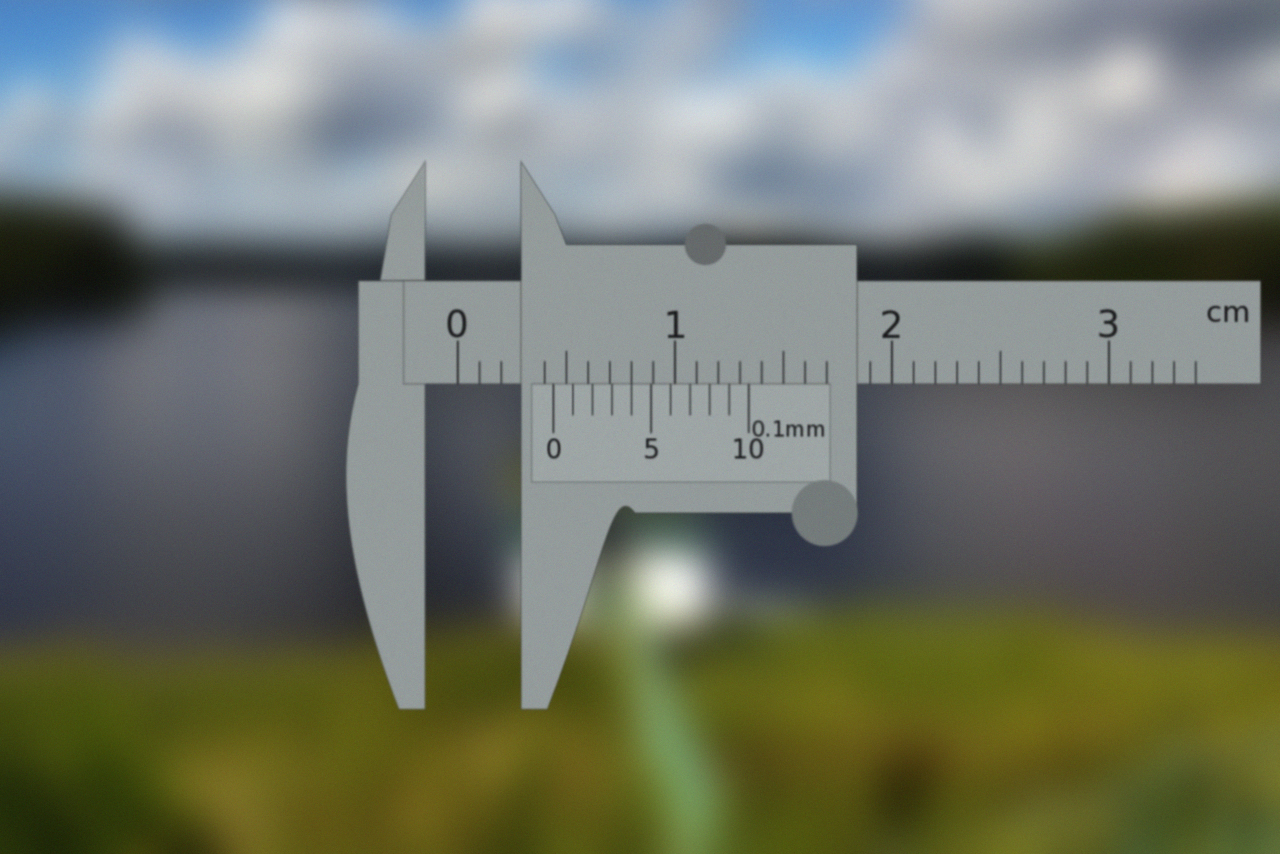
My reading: 4.4,mm
